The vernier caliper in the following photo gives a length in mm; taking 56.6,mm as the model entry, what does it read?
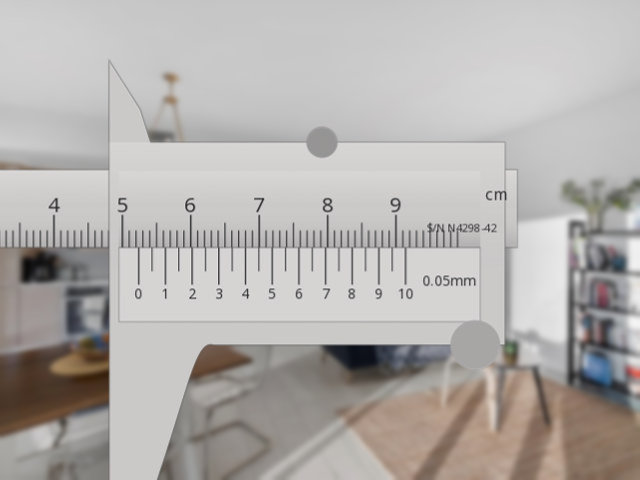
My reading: 52.4,mm
